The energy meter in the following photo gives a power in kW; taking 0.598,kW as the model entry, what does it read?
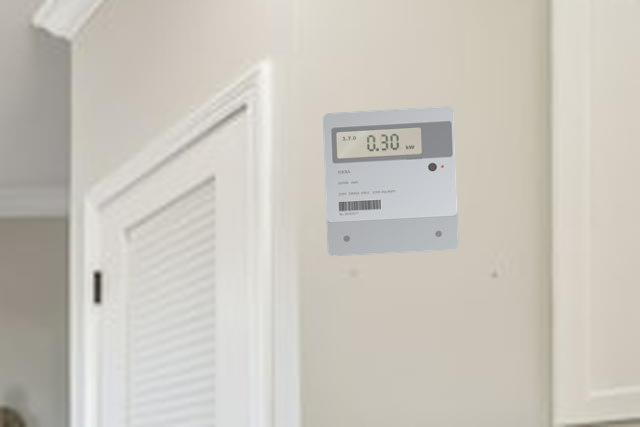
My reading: 0.30,kW
